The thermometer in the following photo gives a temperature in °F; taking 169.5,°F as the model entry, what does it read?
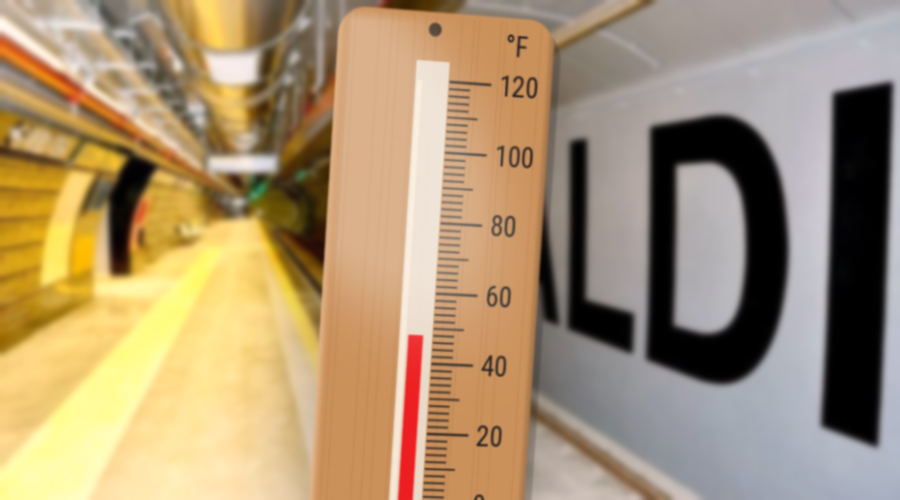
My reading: 48,°F
